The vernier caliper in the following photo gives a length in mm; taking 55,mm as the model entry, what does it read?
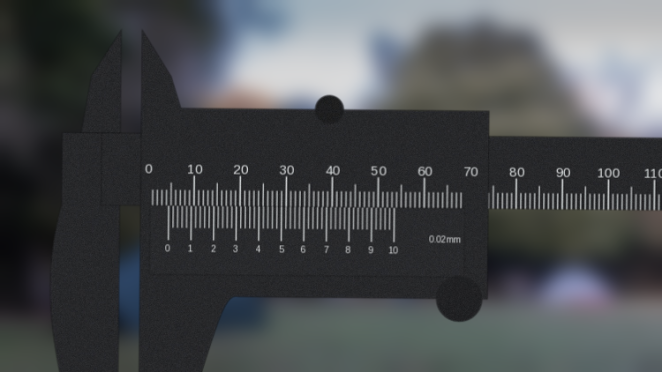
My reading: 4.5,mm
